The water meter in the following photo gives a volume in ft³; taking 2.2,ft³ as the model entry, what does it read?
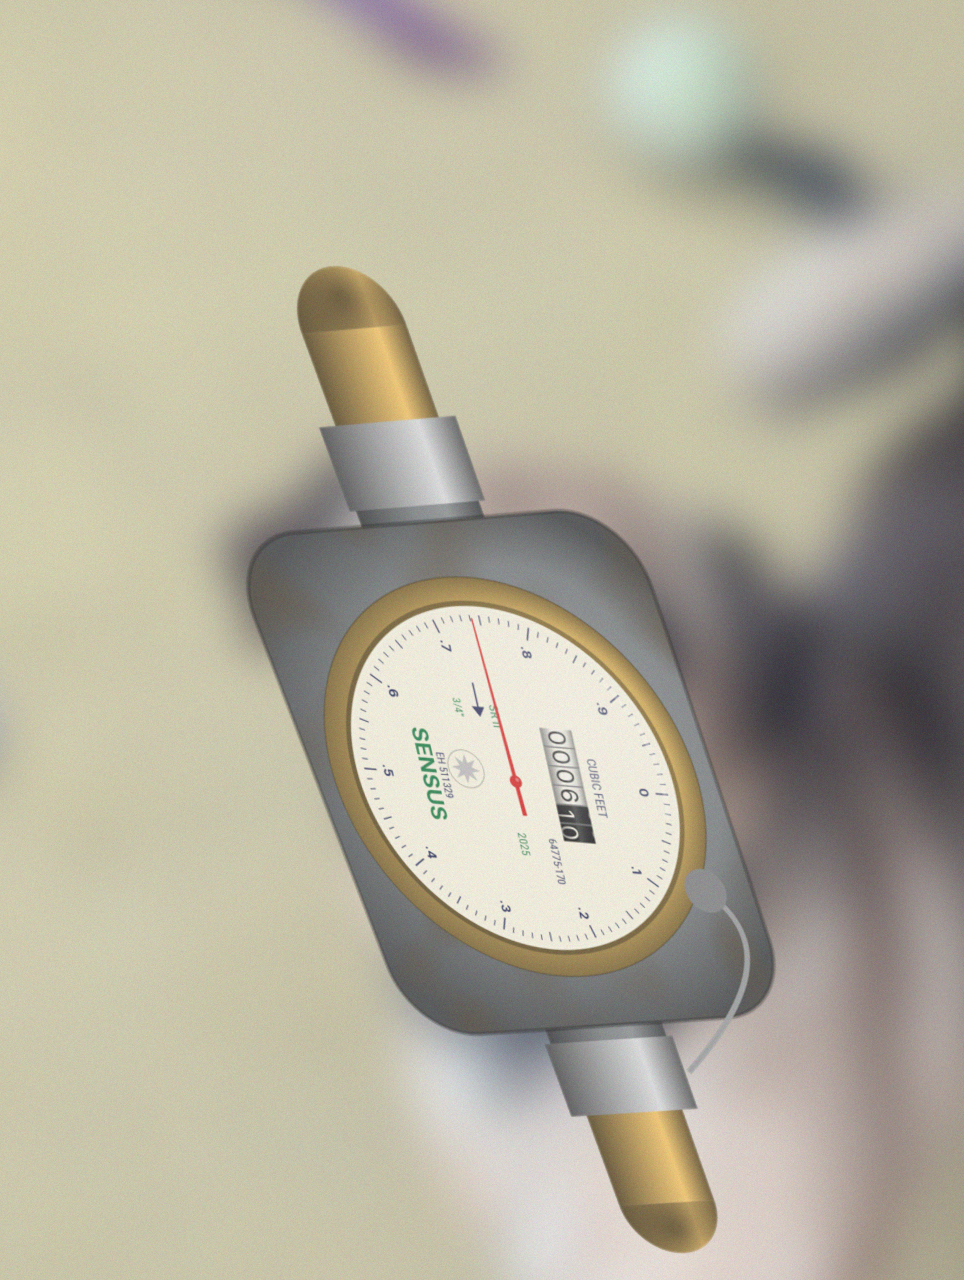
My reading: 609.74,ft³
